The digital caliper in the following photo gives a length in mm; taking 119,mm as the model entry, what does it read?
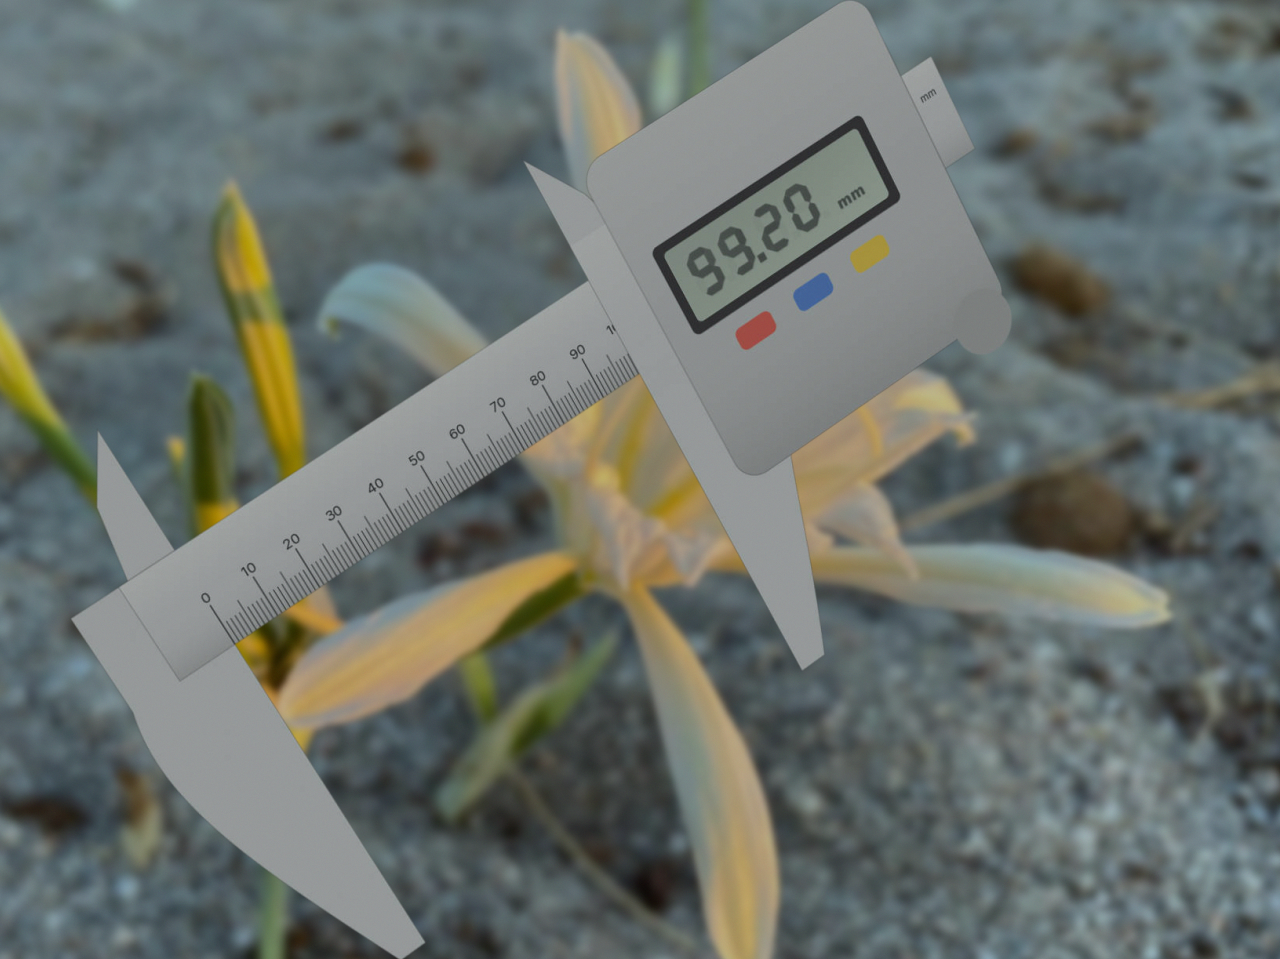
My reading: 99.20,mm
